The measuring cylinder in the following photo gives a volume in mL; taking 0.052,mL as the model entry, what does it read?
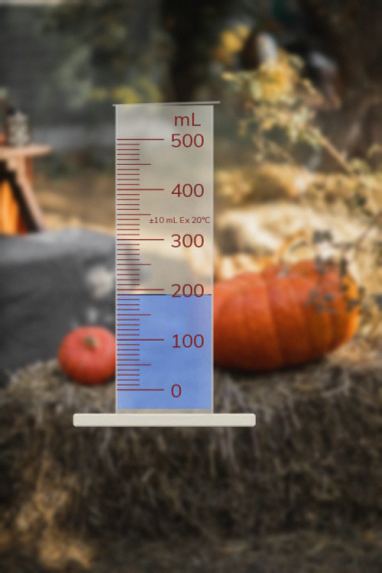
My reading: 190,mL
